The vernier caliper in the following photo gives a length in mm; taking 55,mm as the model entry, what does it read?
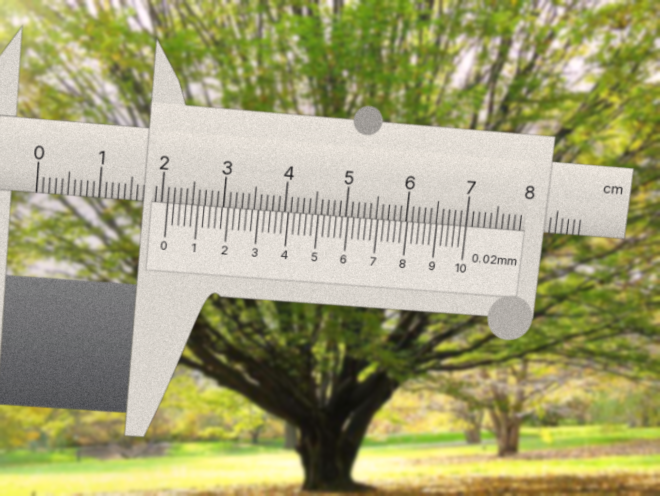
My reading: 21.0,mm
